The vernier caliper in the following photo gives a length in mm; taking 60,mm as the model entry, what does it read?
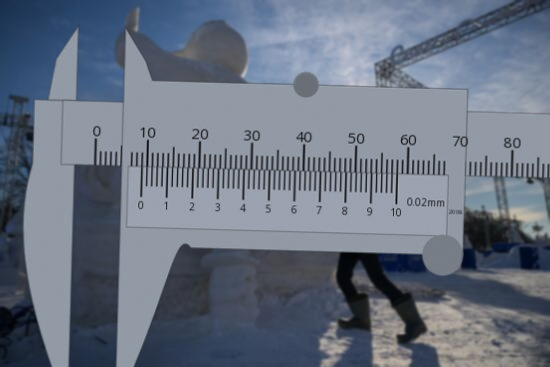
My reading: 9.0,mm
